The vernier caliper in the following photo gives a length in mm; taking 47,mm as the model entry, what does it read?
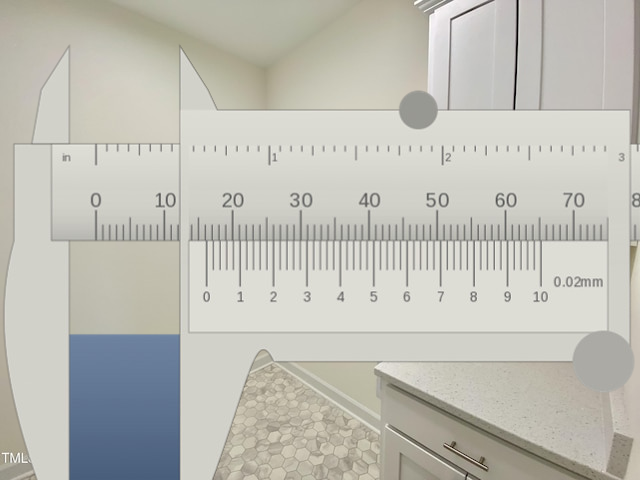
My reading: 16.2,mm
